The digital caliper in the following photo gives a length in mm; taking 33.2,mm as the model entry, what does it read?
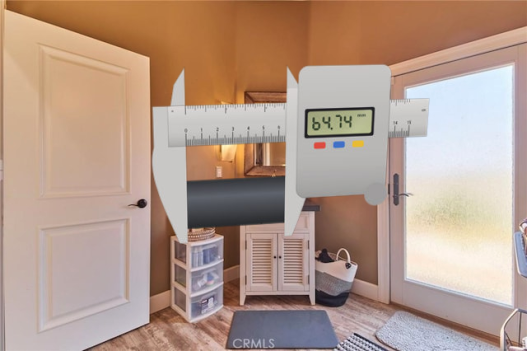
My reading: 64.74,mm
